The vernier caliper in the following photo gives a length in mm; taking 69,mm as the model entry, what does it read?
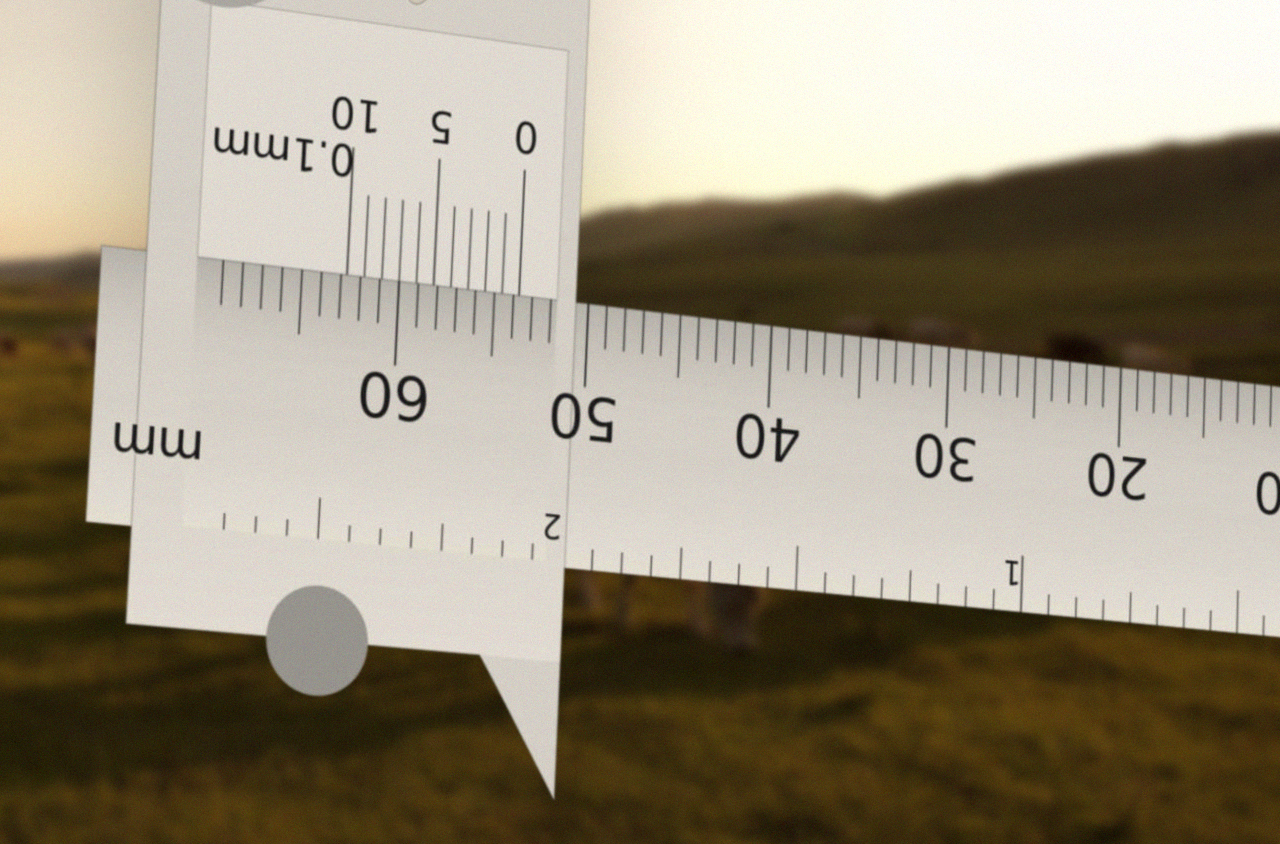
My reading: 53.7,mm
